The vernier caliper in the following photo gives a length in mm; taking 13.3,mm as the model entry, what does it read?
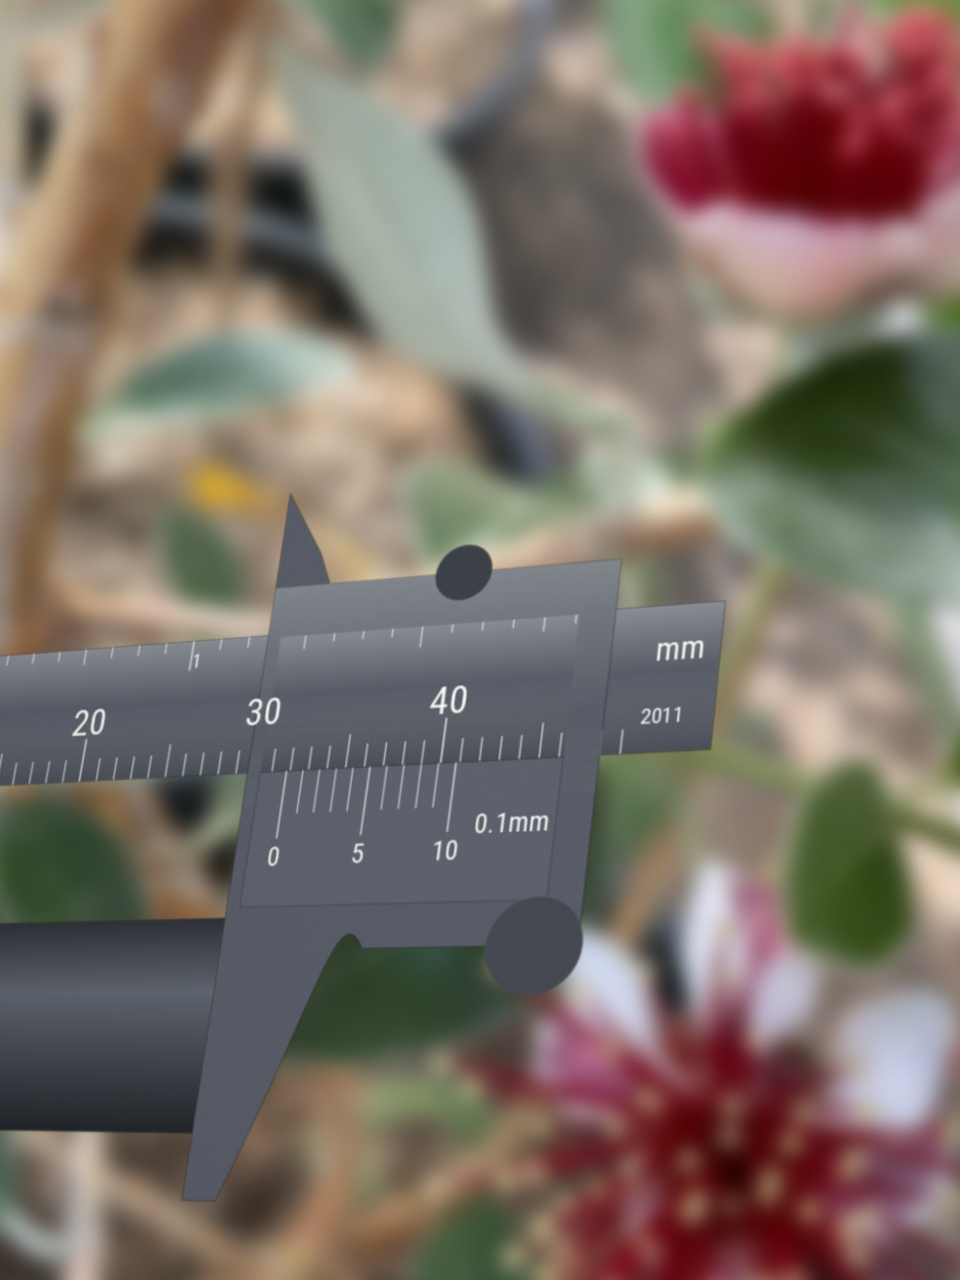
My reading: 31.8,mm
